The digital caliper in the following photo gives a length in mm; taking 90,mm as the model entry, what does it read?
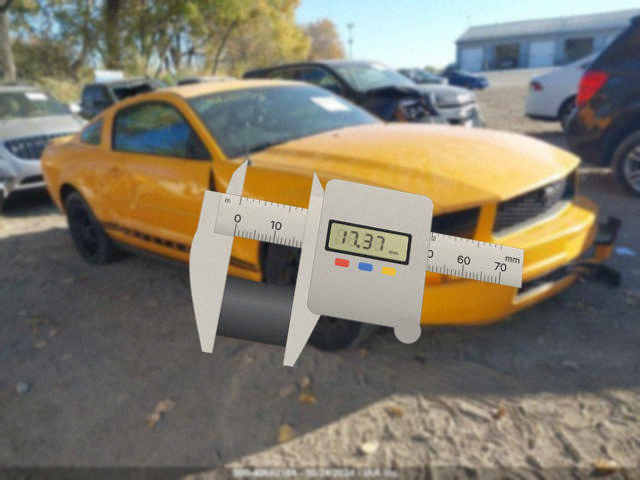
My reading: 17.37,mm
